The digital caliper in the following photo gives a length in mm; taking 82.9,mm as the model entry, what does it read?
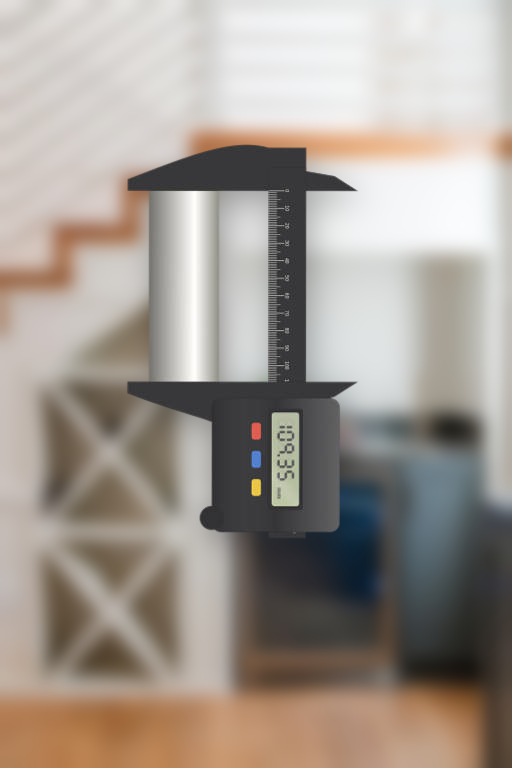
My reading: 109.35,mm
